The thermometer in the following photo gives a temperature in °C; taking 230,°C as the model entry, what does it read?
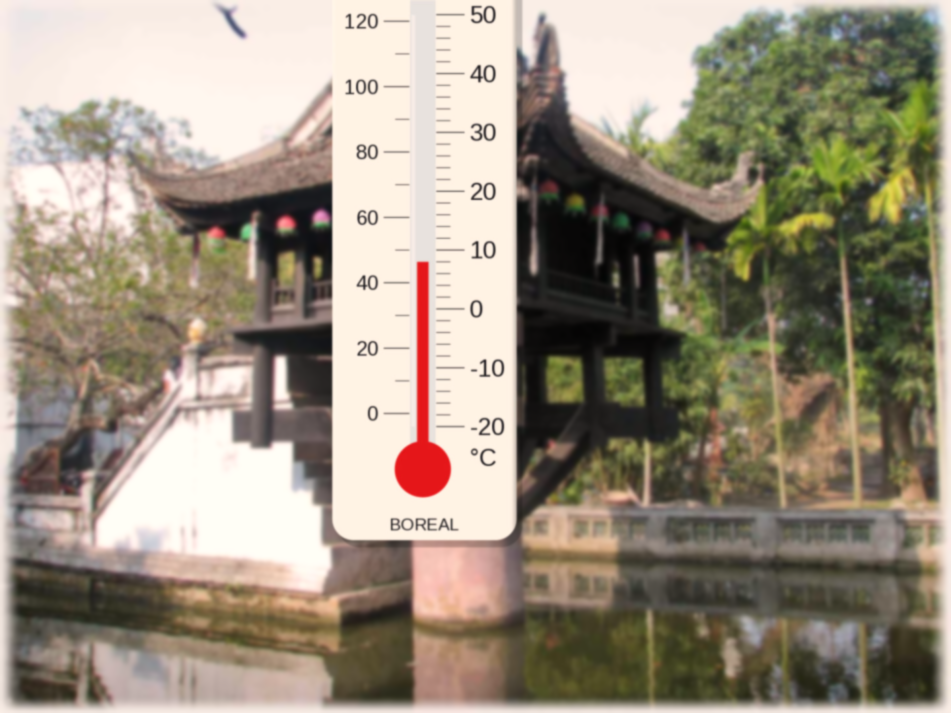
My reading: 8,°C
